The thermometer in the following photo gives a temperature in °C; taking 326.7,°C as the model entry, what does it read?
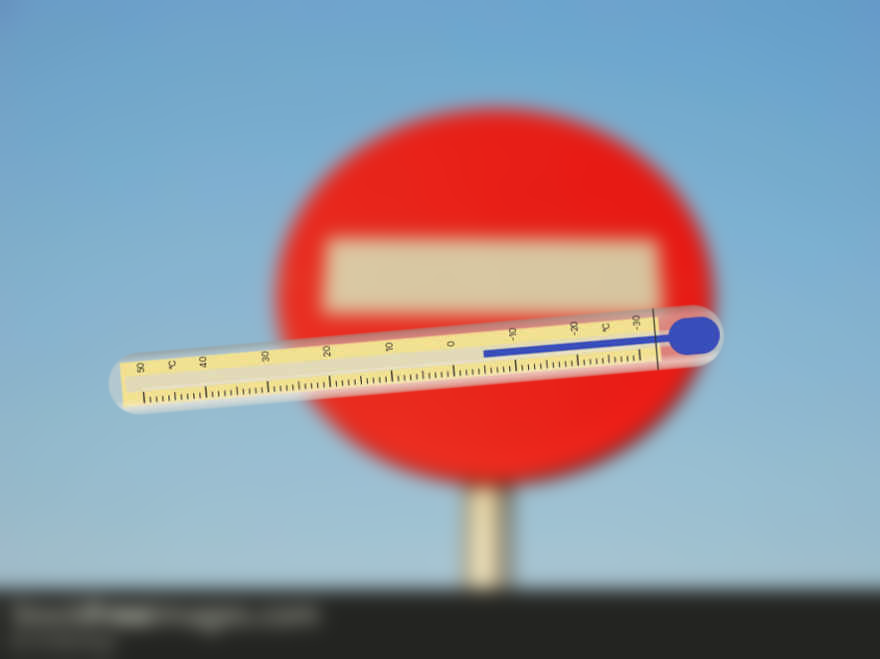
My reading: -5,°C
